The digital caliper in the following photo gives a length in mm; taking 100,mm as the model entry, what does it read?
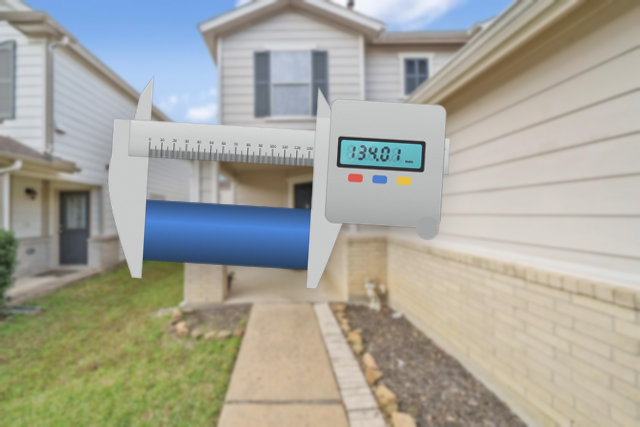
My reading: 134.01,mm
